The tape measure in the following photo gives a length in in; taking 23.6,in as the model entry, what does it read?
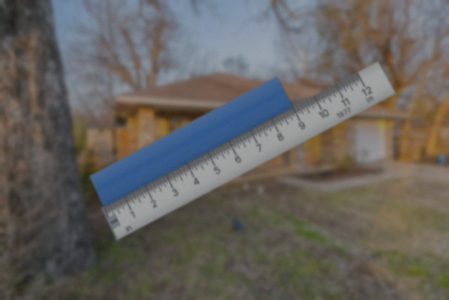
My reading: 9,in
